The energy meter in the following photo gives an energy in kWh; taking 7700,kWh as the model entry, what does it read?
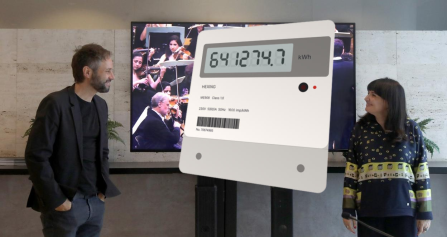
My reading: 641274.7,kWh
